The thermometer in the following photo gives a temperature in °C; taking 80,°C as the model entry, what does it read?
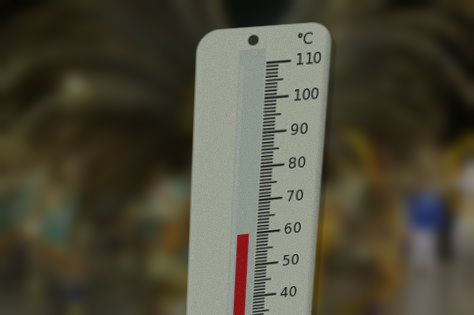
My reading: 60,°C
